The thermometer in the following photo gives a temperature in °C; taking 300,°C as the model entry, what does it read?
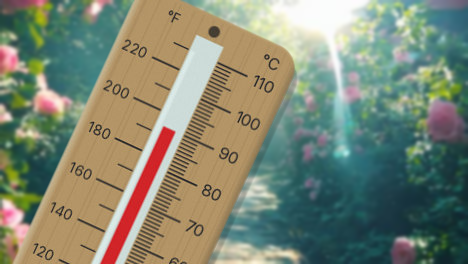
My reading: 90,°C
